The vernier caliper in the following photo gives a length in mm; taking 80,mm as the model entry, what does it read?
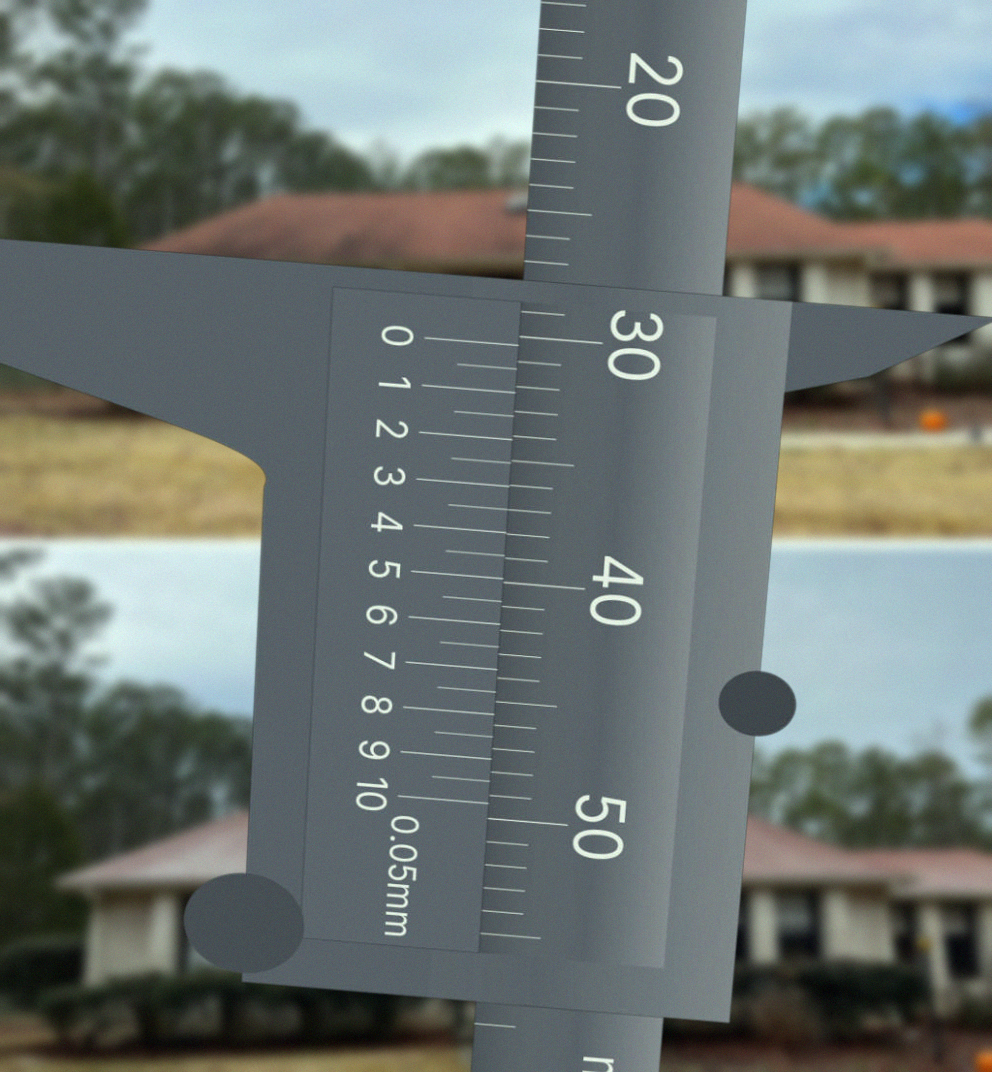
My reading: 30.35,mm
